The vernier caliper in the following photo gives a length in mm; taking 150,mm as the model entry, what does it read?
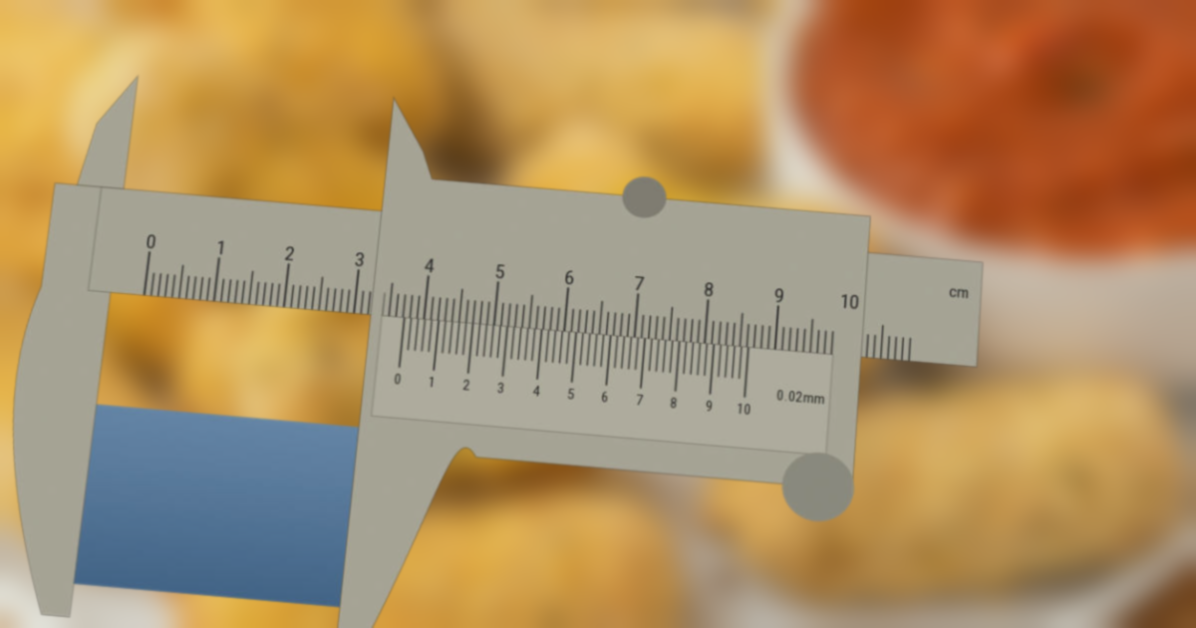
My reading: 37.2,mm
